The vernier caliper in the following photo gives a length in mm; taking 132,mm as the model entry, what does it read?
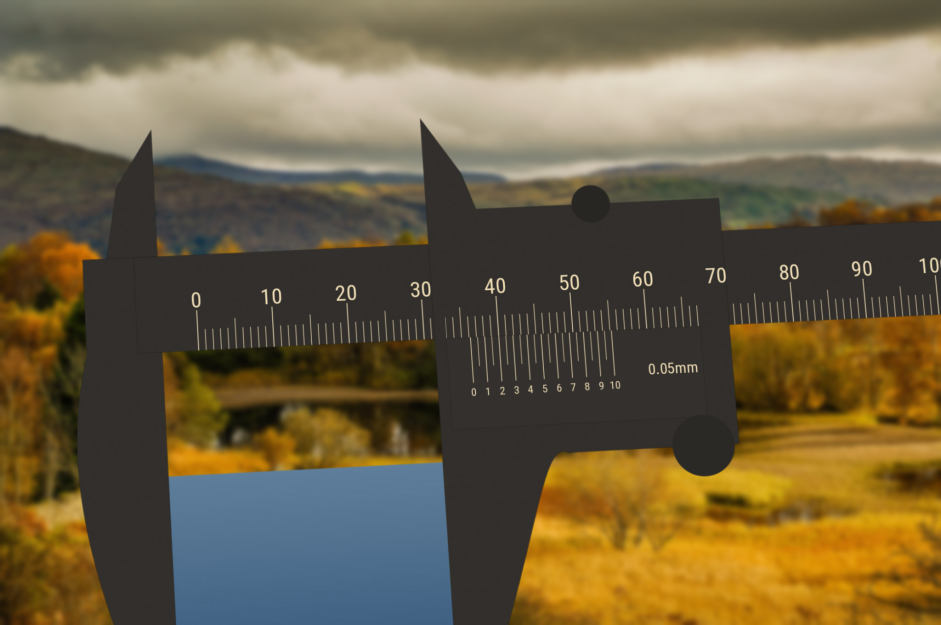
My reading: 36.2,mm
